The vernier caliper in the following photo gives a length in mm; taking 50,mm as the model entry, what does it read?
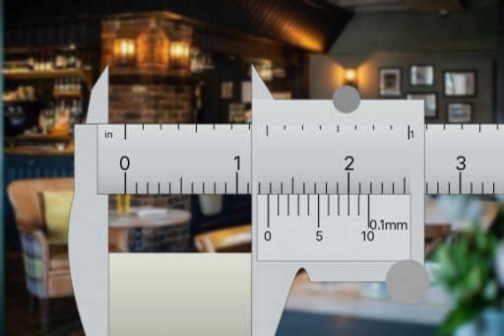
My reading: 12.8,mm
